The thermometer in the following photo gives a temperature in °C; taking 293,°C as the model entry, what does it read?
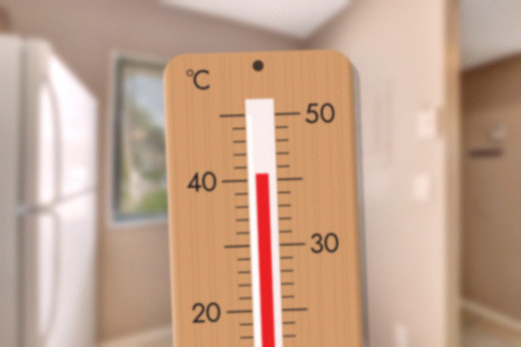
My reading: 41,°C
